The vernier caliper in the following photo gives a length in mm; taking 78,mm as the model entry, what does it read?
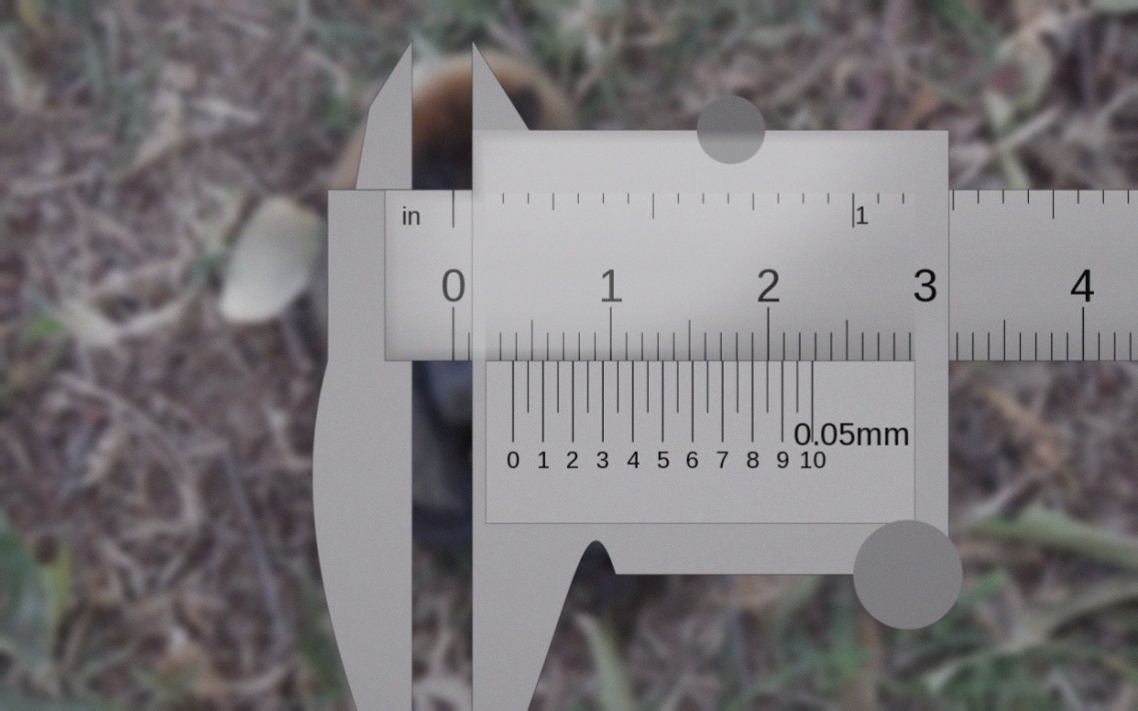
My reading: 3.8,mm
